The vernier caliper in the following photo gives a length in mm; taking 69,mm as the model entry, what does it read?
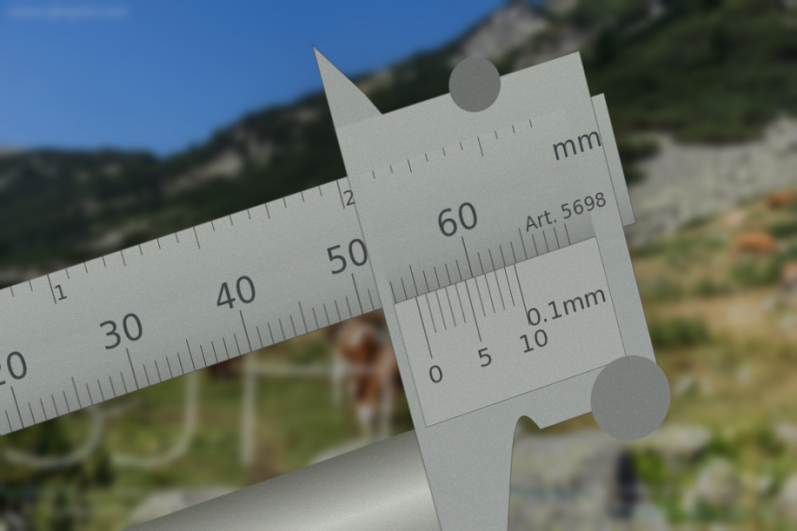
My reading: 54.8,mm
